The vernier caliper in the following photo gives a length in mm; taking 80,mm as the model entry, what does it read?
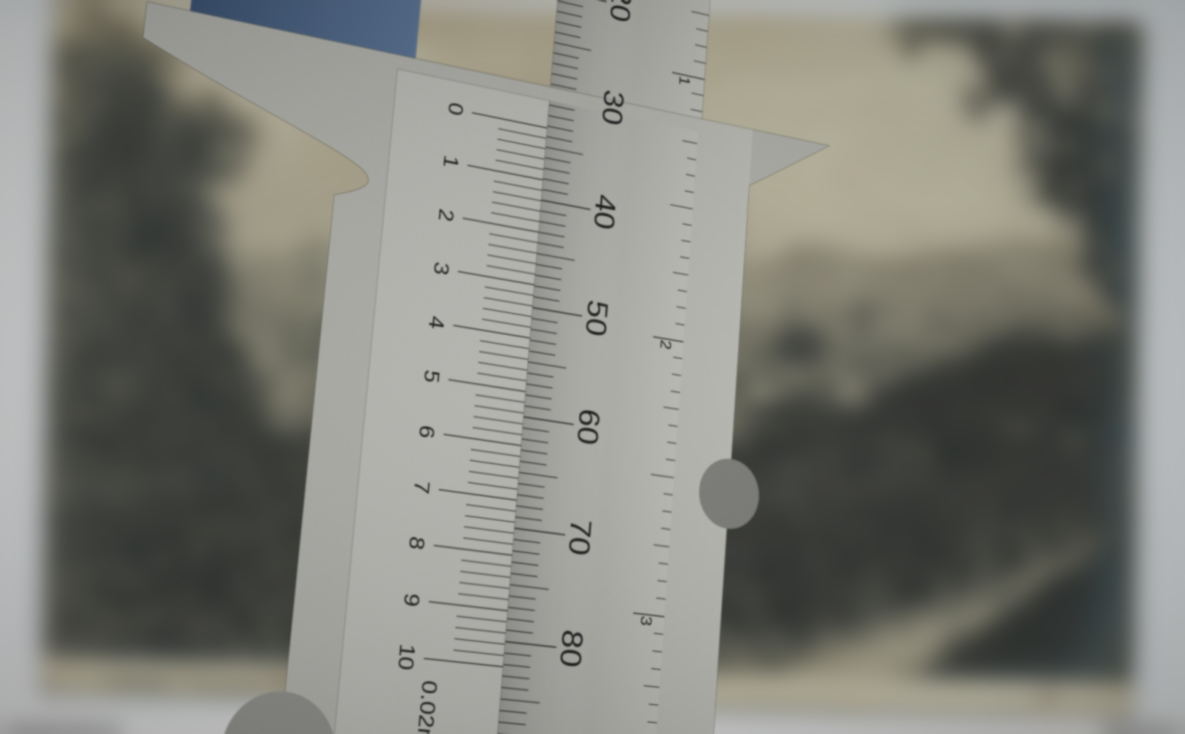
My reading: 33.2,mm
